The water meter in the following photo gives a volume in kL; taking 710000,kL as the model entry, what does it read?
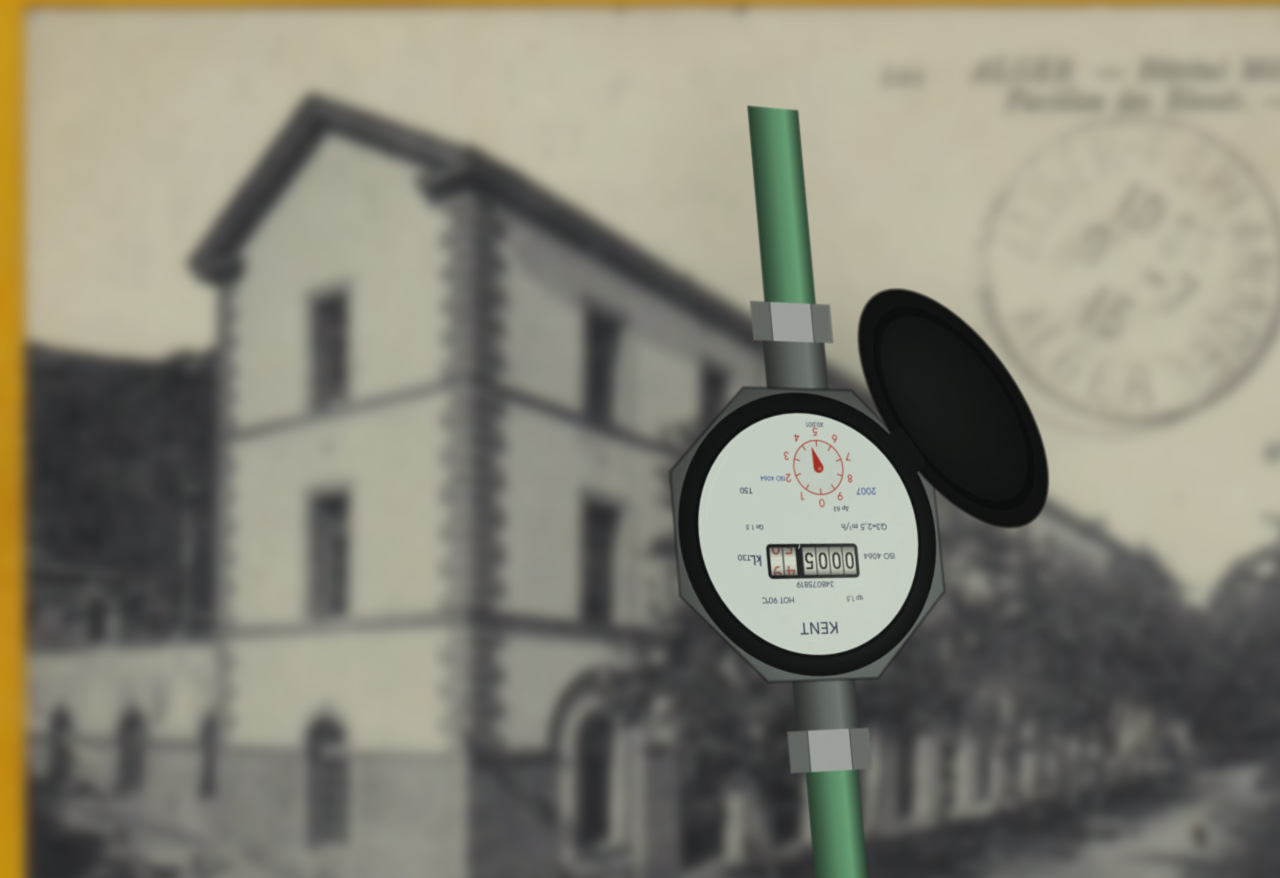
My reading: 5.494,kL
